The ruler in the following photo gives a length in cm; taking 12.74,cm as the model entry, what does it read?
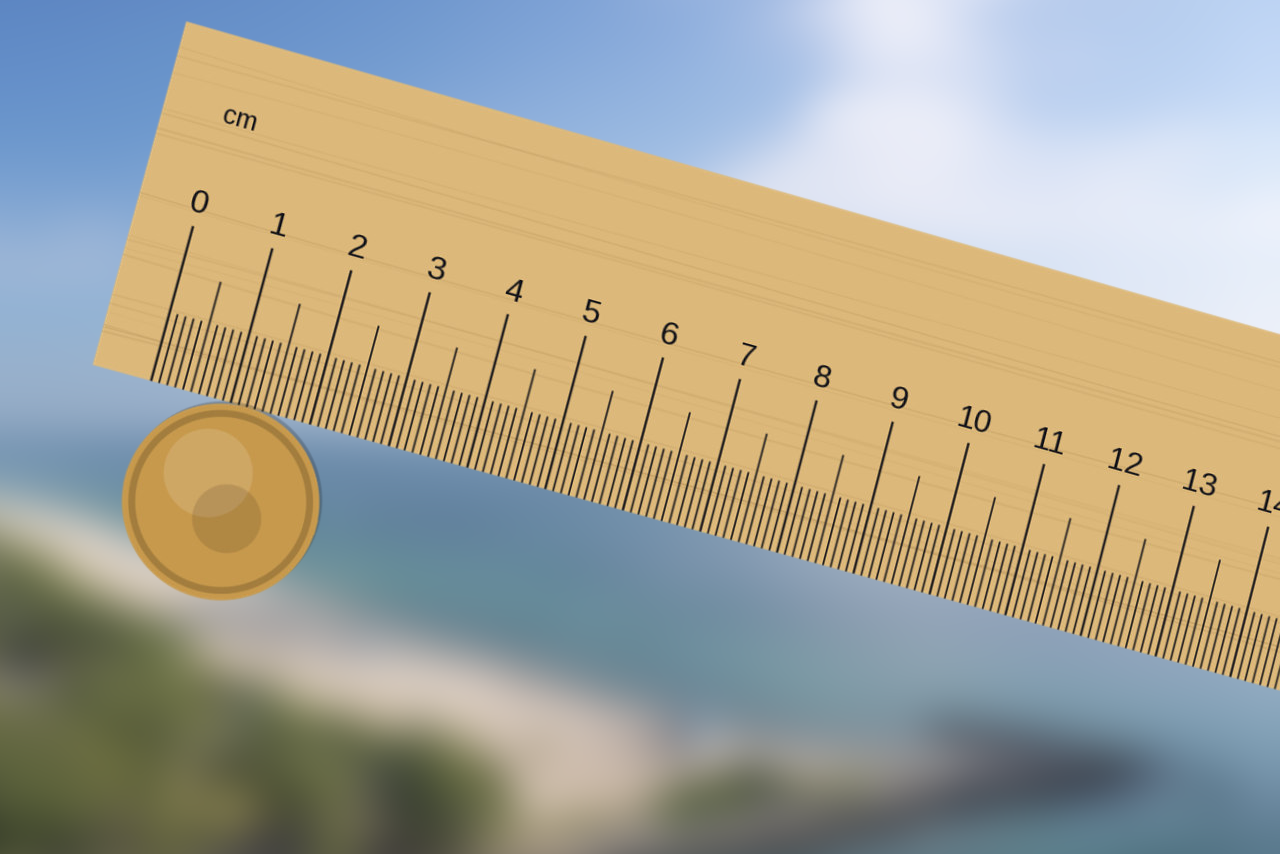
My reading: 2.4,cm
